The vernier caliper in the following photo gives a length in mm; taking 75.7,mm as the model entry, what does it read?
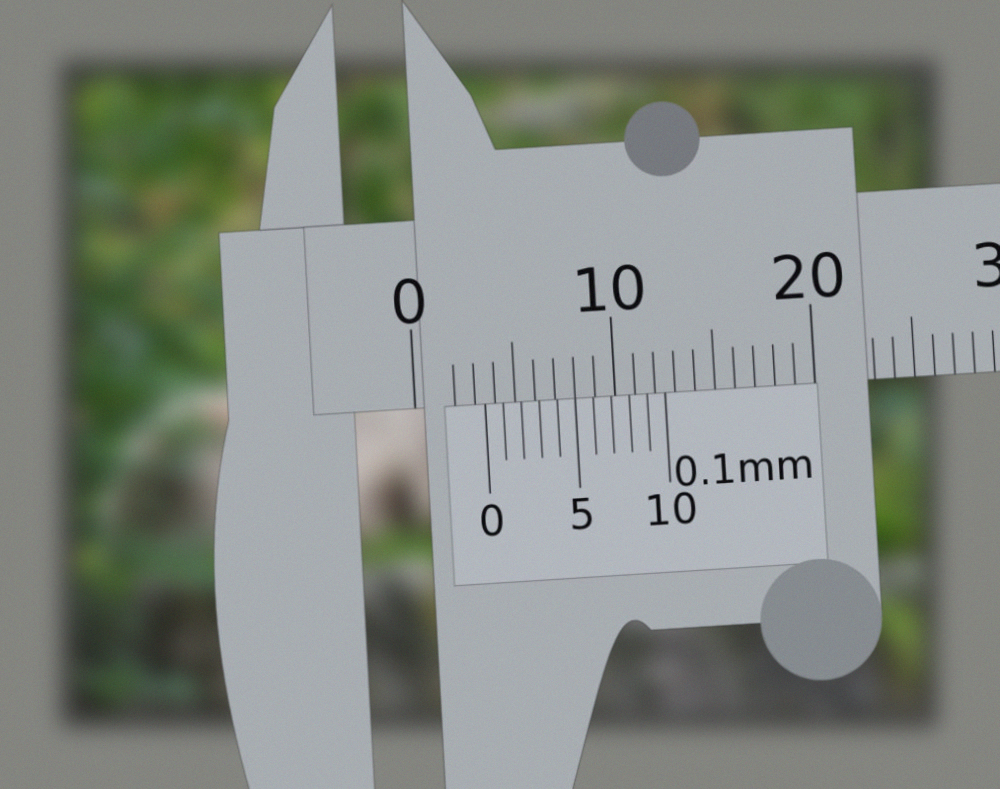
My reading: 3.5,mm
